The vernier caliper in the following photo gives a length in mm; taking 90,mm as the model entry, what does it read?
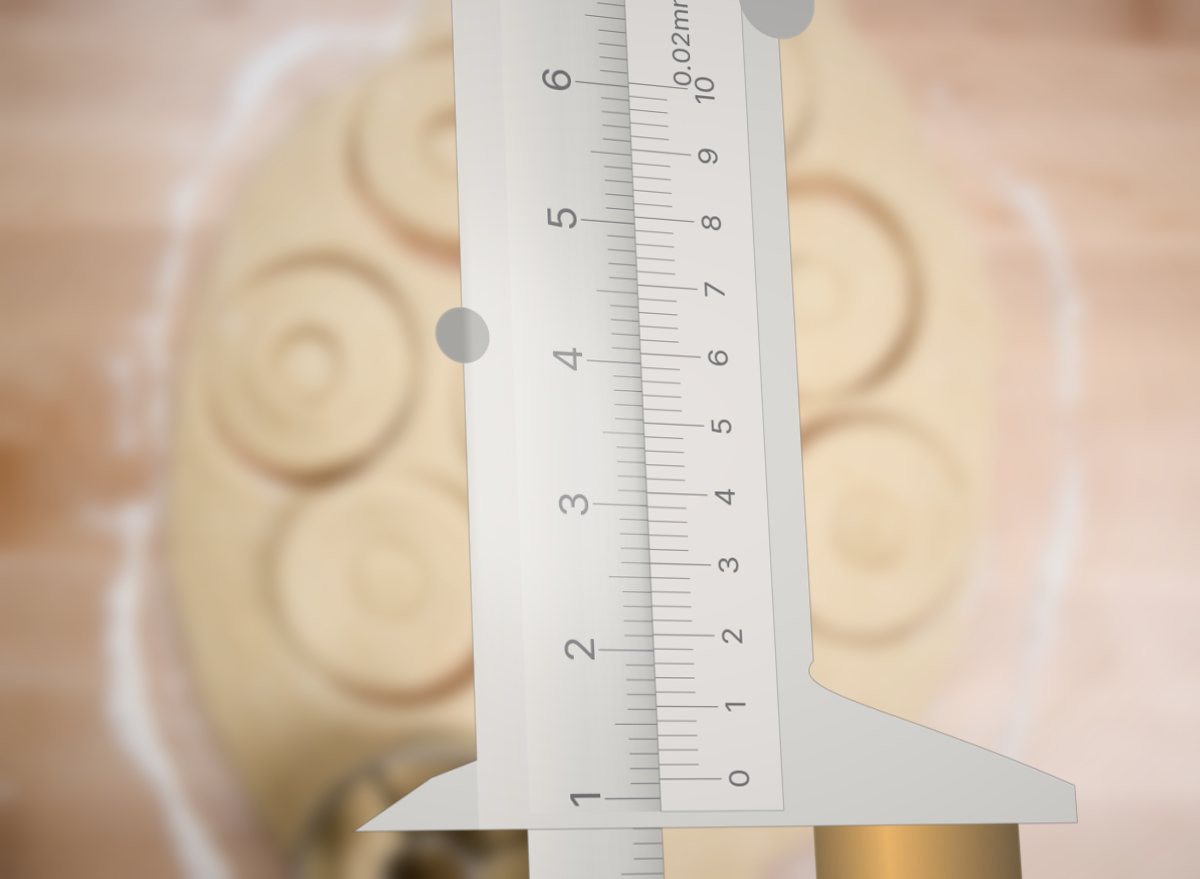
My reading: 11.3,mm
